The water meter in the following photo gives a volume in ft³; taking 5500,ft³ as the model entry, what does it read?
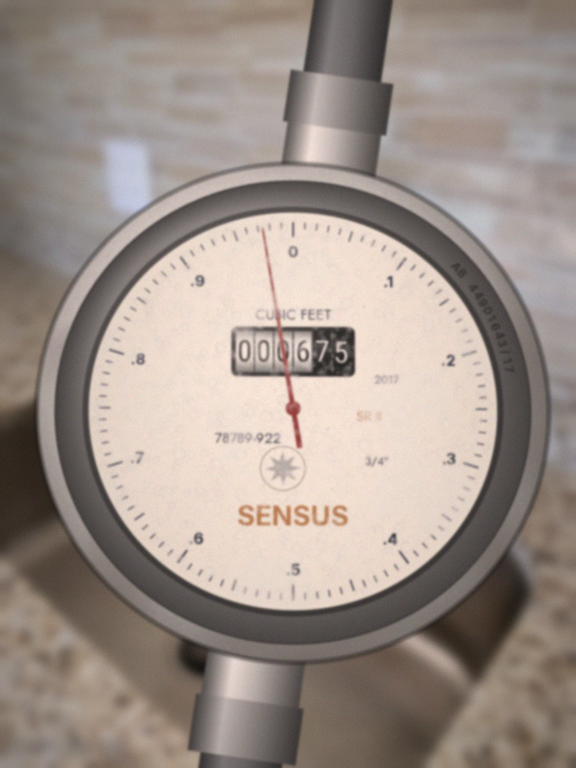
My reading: 674.97,ft³
